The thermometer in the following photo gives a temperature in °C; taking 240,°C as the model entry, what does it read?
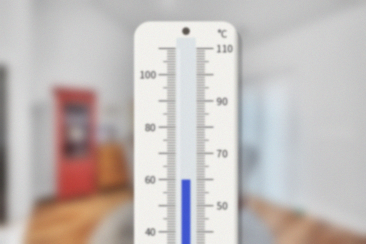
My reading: 60,°C
